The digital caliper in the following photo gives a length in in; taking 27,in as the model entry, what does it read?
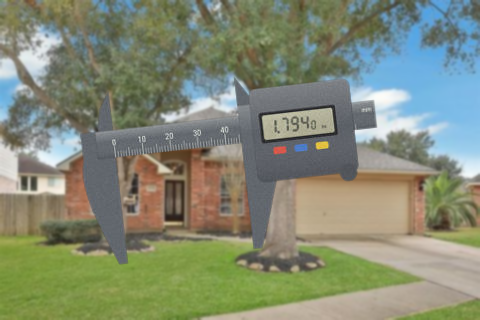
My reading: 1.7940,in
